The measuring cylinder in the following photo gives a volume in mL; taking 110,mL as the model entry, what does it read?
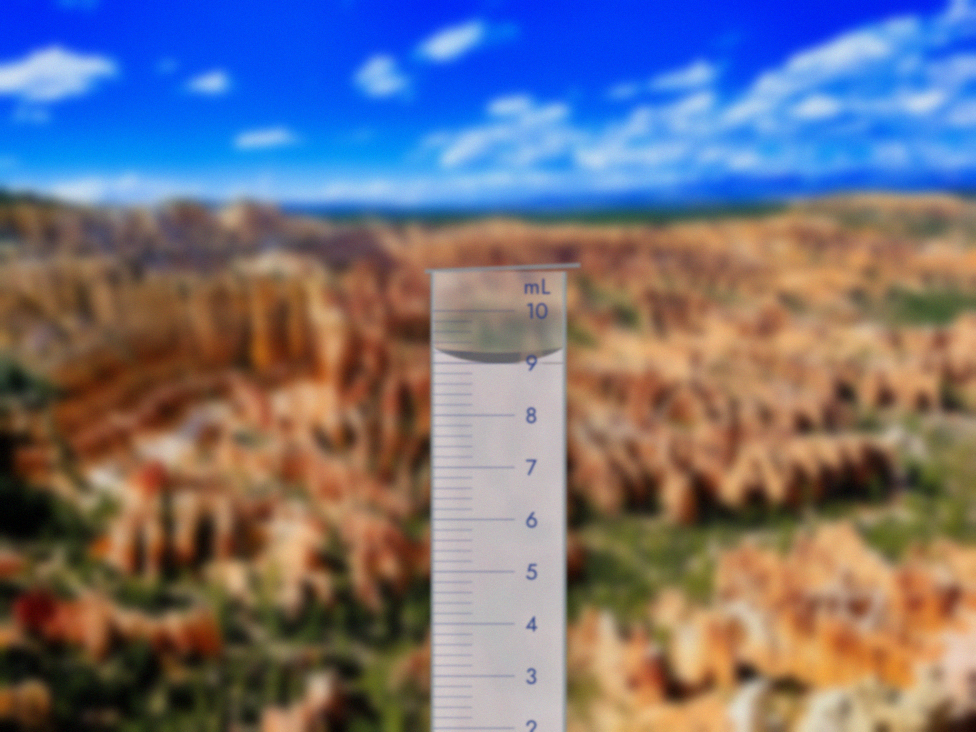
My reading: 9,mL
